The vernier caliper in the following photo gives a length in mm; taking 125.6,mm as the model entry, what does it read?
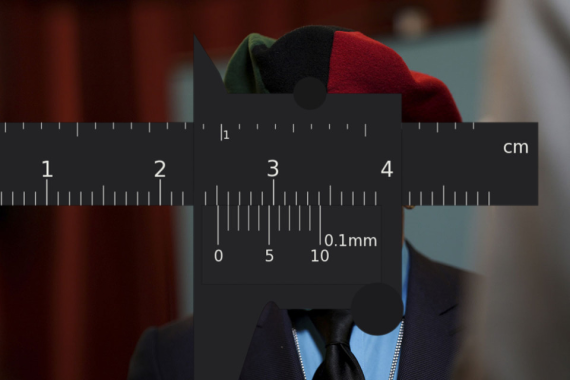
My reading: 25.1,mm
